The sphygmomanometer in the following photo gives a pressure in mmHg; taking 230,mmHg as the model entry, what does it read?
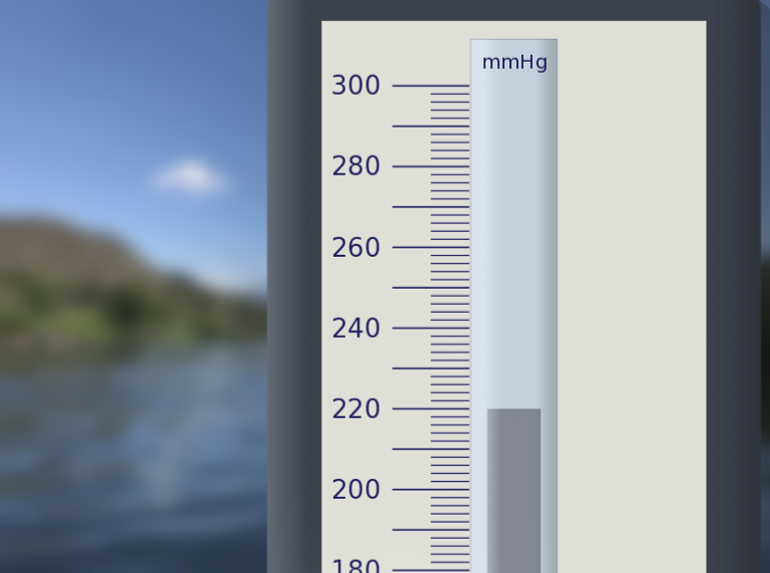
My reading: 220,mmHg
